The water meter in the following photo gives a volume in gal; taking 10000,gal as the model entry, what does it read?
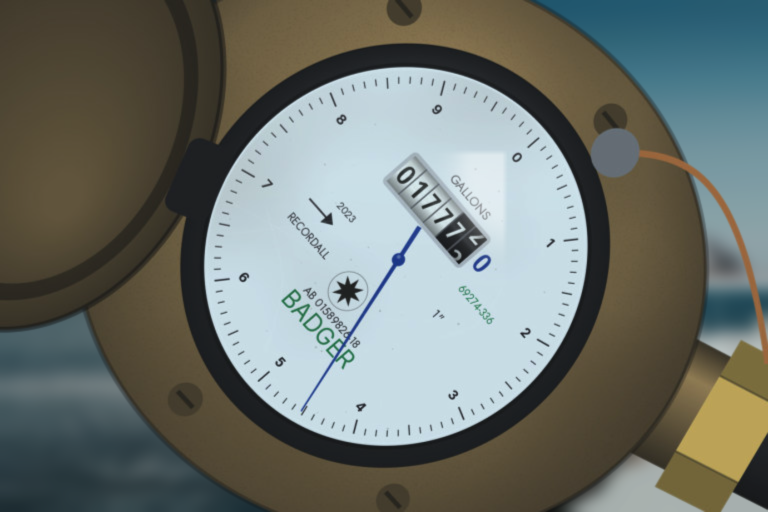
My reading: 177724.5,gal
